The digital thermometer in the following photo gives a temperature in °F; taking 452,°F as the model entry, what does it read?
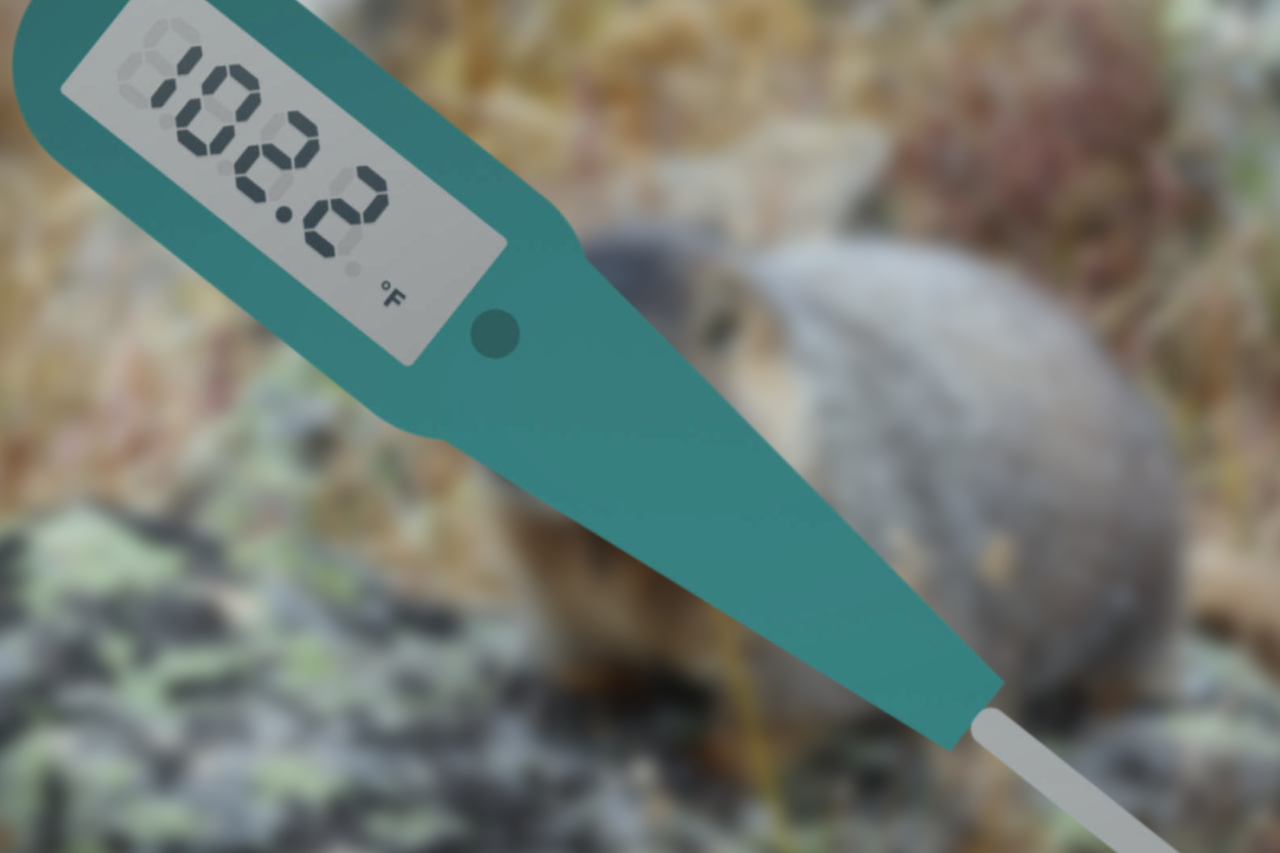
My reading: 102.2,°F
